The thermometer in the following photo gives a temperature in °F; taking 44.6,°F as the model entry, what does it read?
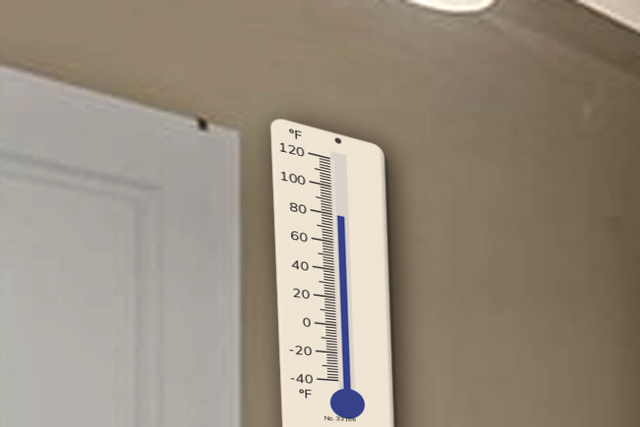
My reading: 80,°F
